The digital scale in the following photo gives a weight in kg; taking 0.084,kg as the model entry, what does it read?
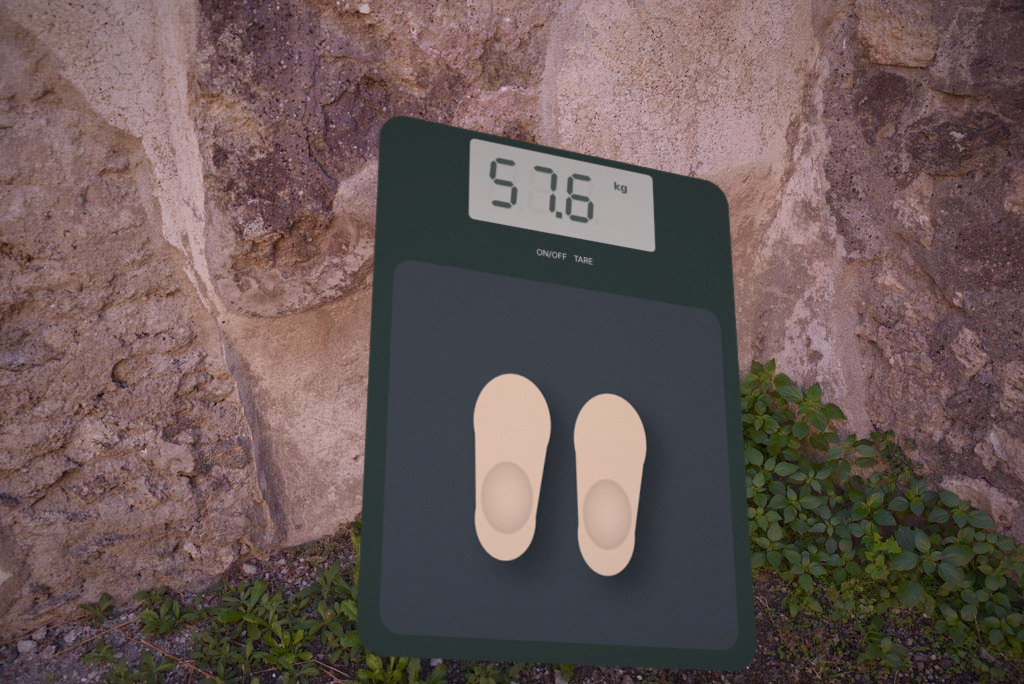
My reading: 57.6,kg
